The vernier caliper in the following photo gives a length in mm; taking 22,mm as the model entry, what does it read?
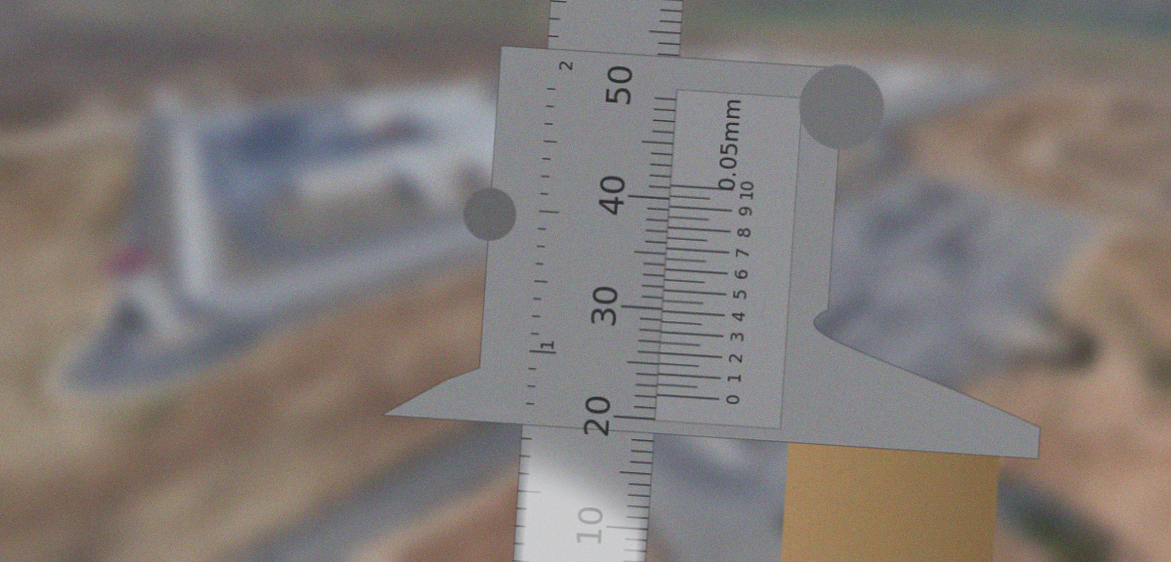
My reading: 22.2,mm
